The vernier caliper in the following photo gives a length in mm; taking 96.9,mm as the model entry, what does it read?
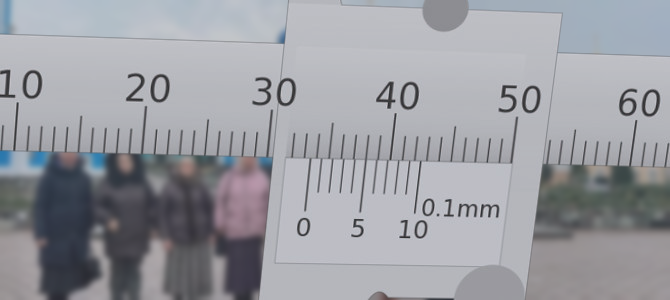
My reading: 33.5,mm
